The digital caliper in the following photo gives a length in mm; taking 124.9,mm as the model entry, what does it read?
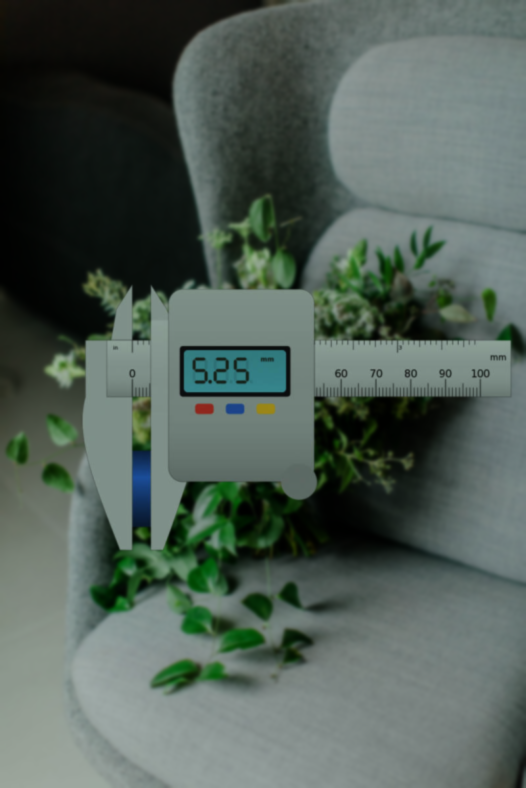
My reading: 5.25,mm
